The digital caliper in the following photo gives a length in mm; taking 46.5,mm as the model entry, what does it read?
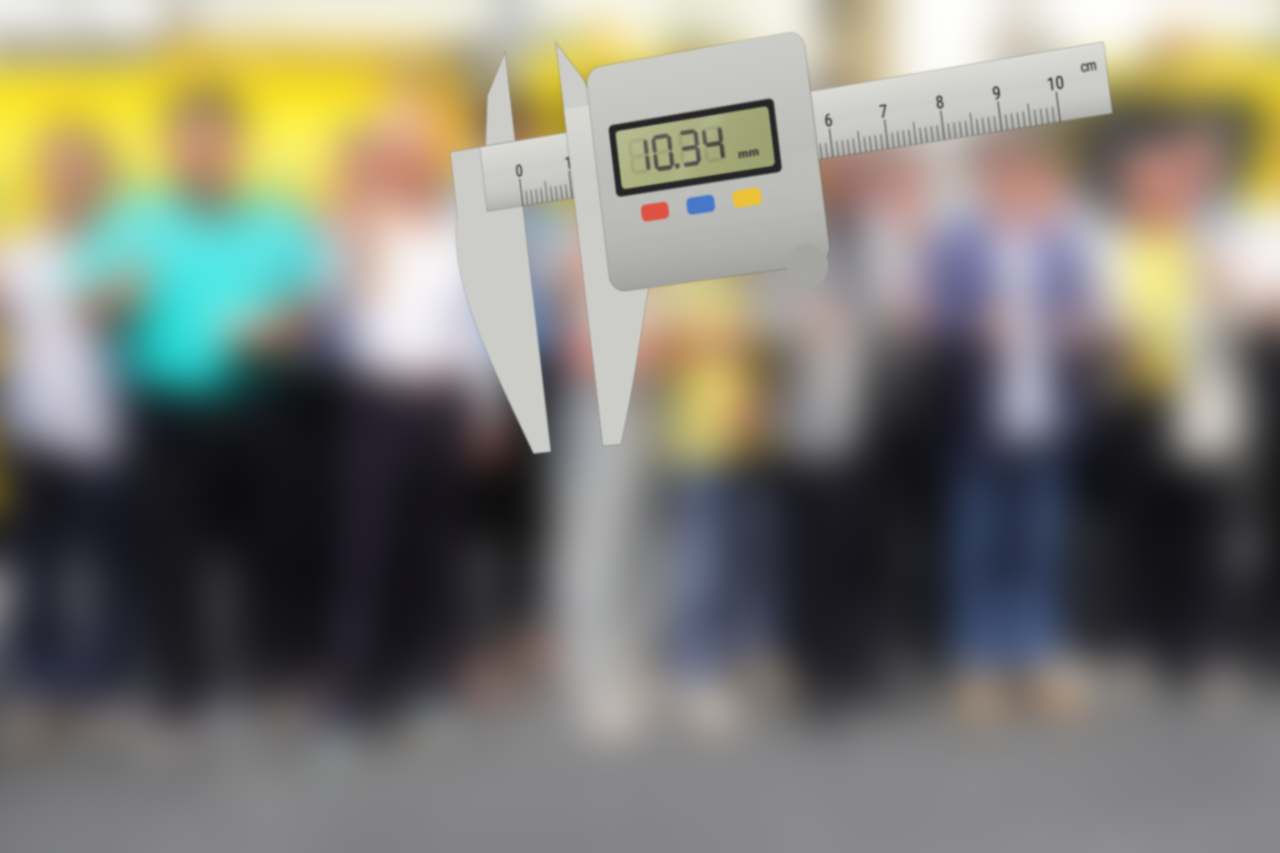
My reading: 10.34,mm
